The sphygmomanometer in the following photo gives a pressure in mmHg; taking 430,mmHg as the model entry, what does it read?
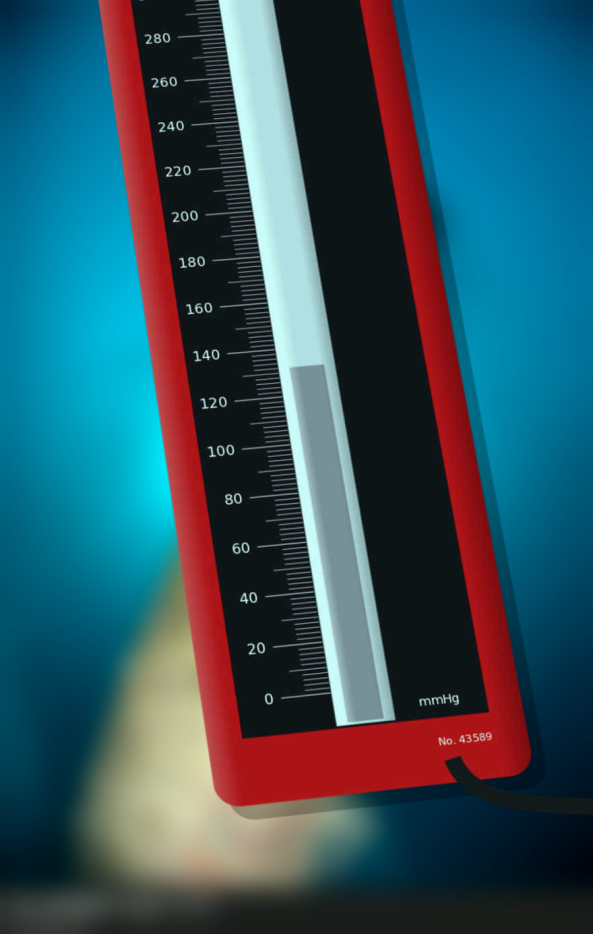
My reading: 132,mmHg
